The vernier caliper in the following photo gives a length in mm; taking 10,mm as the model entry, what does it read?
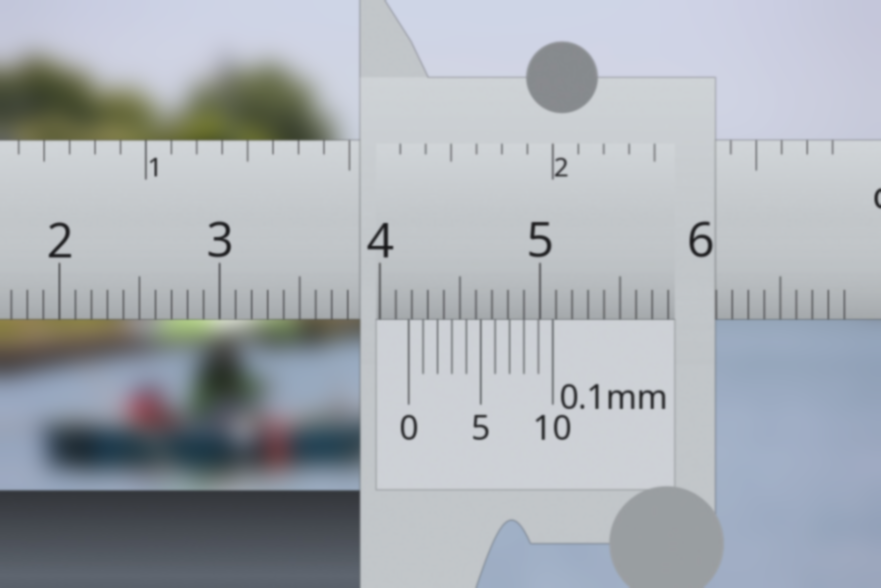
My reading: 41.8,mm
